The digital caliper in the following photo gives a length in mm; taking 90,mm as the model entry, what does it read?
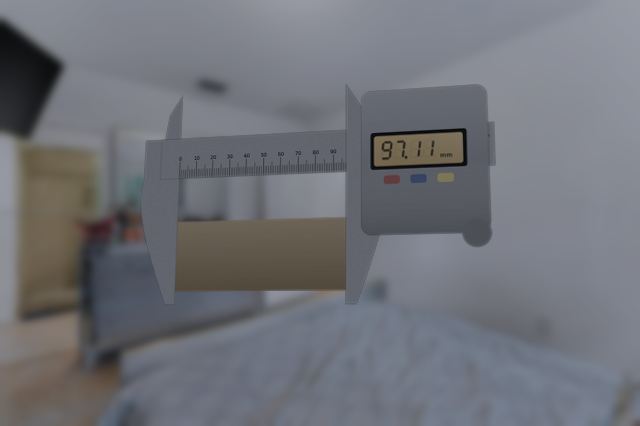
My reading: 97.11,mm
